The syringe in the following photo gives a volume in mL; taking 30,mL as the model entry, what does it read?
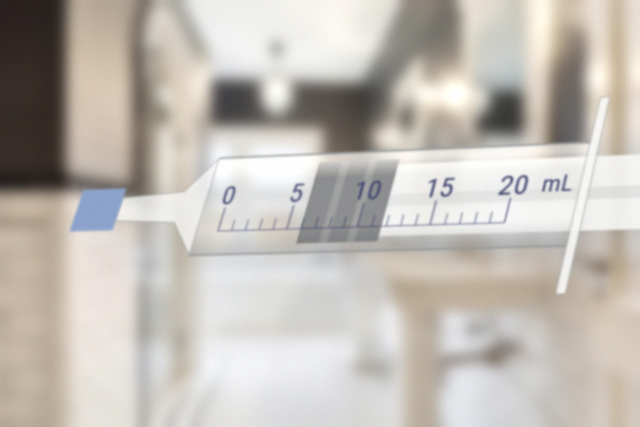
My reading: 6,mL
